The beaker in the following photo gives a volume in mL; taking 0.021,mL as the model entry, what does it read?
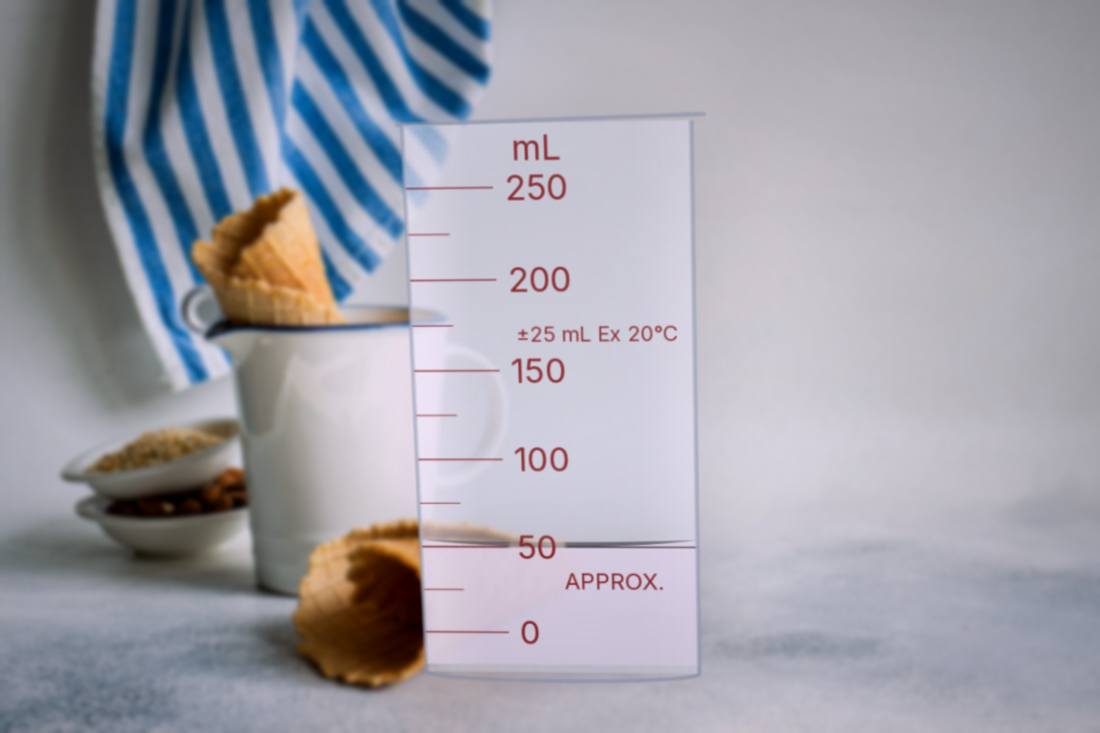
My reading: 50,mL
